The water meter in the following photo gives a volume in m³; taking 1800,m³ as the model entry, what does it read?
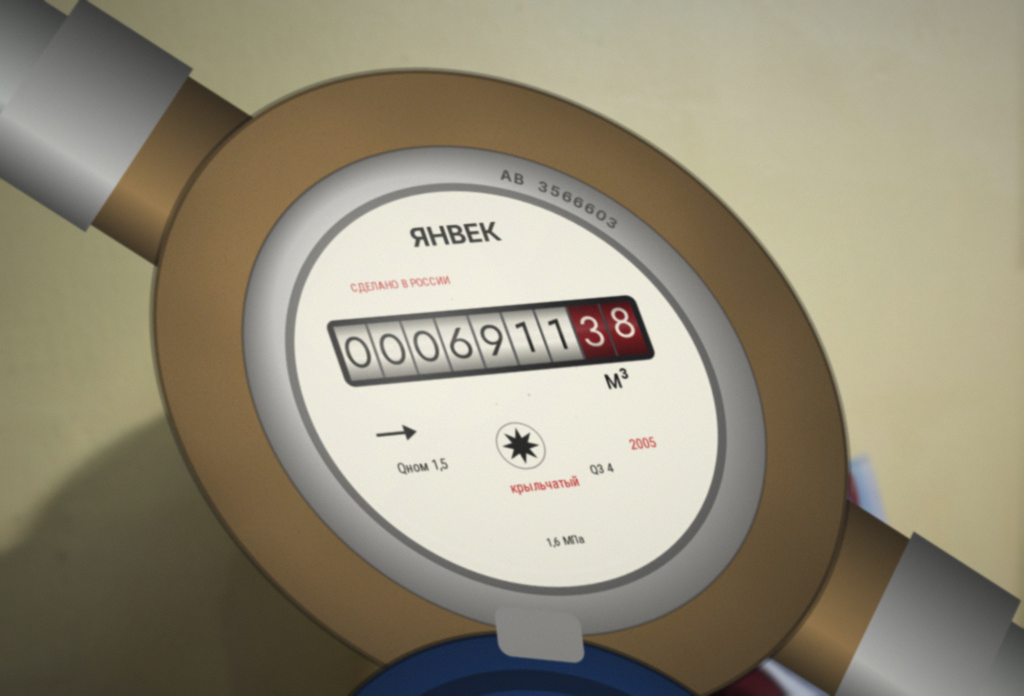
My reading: 6911.38,m³
